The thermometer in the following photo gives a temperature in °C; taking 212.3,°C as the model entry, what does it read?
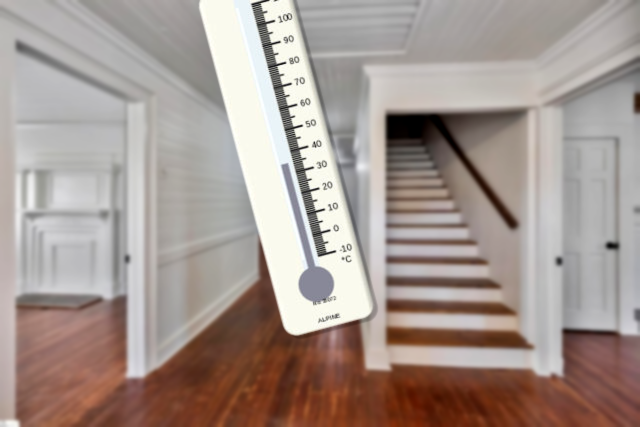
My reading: 35,°C
